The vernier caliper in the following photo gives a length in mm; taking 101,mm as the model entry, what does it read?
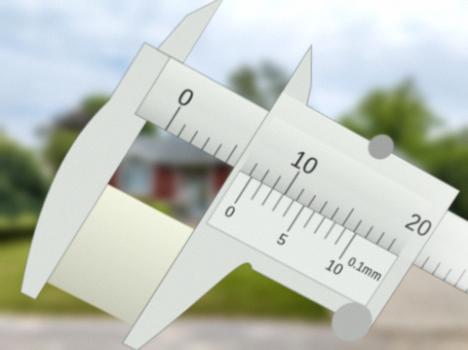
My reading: 7.2,mm
